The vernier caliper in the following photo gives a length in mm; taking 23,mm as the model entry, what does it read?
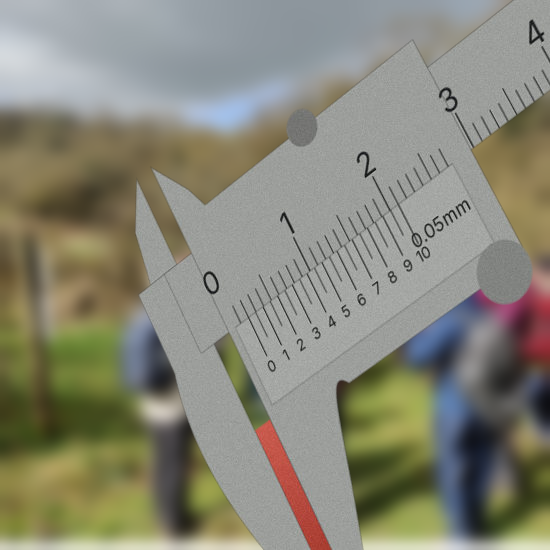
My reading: 2.0,mm
